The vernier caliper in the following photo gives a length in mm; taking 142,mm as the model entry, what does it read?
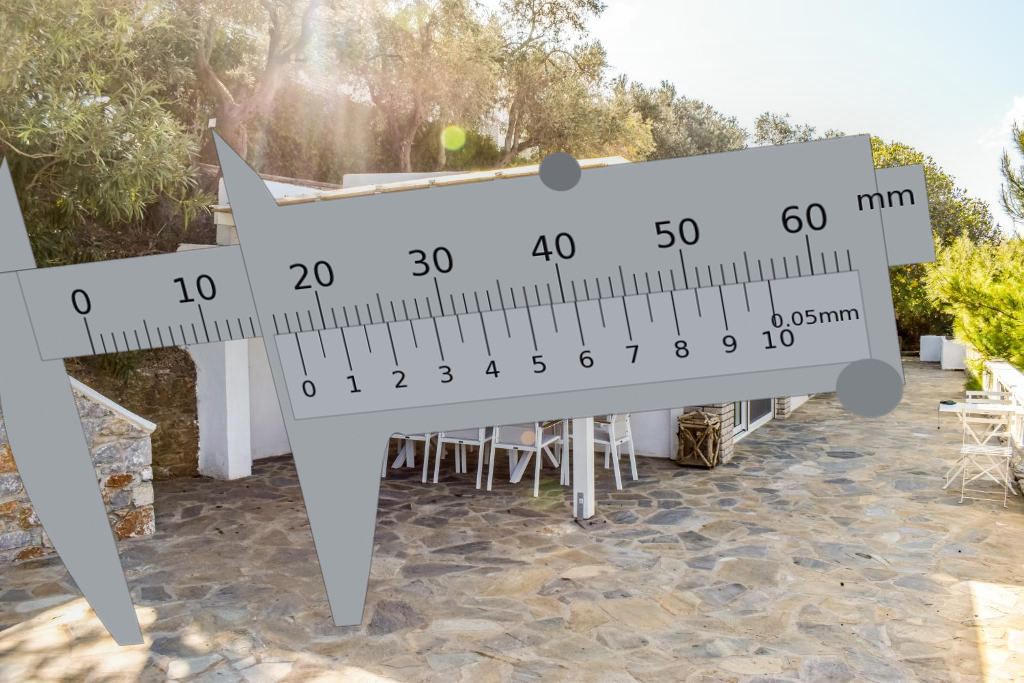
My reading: 17.5,mm
